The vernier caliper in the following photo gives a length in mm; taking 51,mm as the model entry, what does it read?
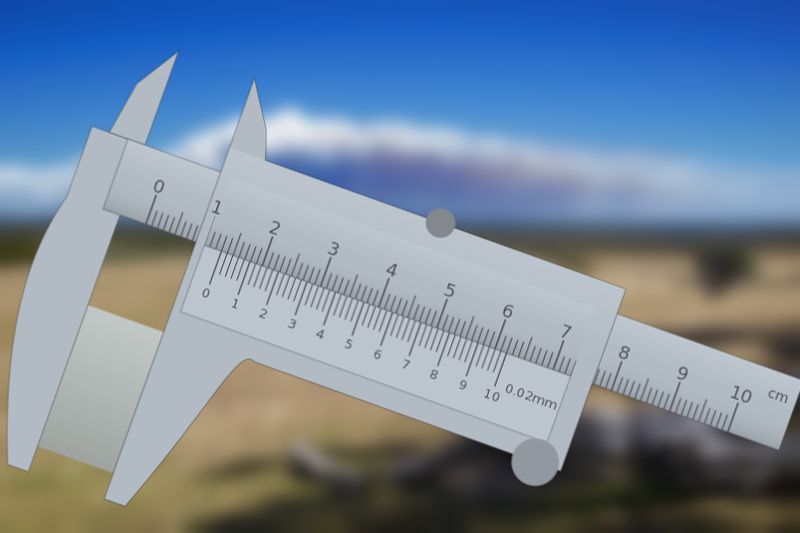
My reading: 13.0,mm
